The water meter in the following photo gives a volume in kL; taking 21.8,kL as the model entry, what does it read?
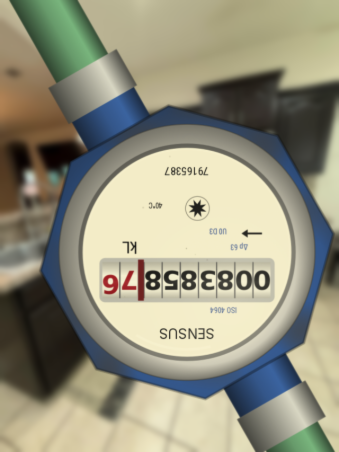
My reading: 83858.76,kL
